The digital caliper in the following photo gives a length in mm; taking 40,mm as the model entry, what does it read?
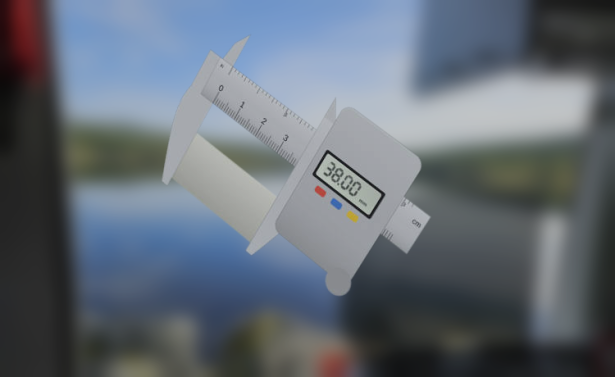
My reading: 38.00,mm
